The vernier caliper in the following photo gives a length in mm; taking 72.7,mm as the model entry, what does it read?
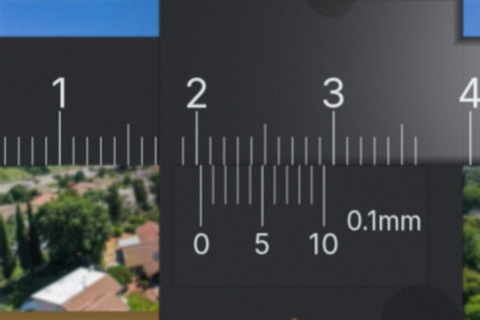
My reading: 20.3,mm
